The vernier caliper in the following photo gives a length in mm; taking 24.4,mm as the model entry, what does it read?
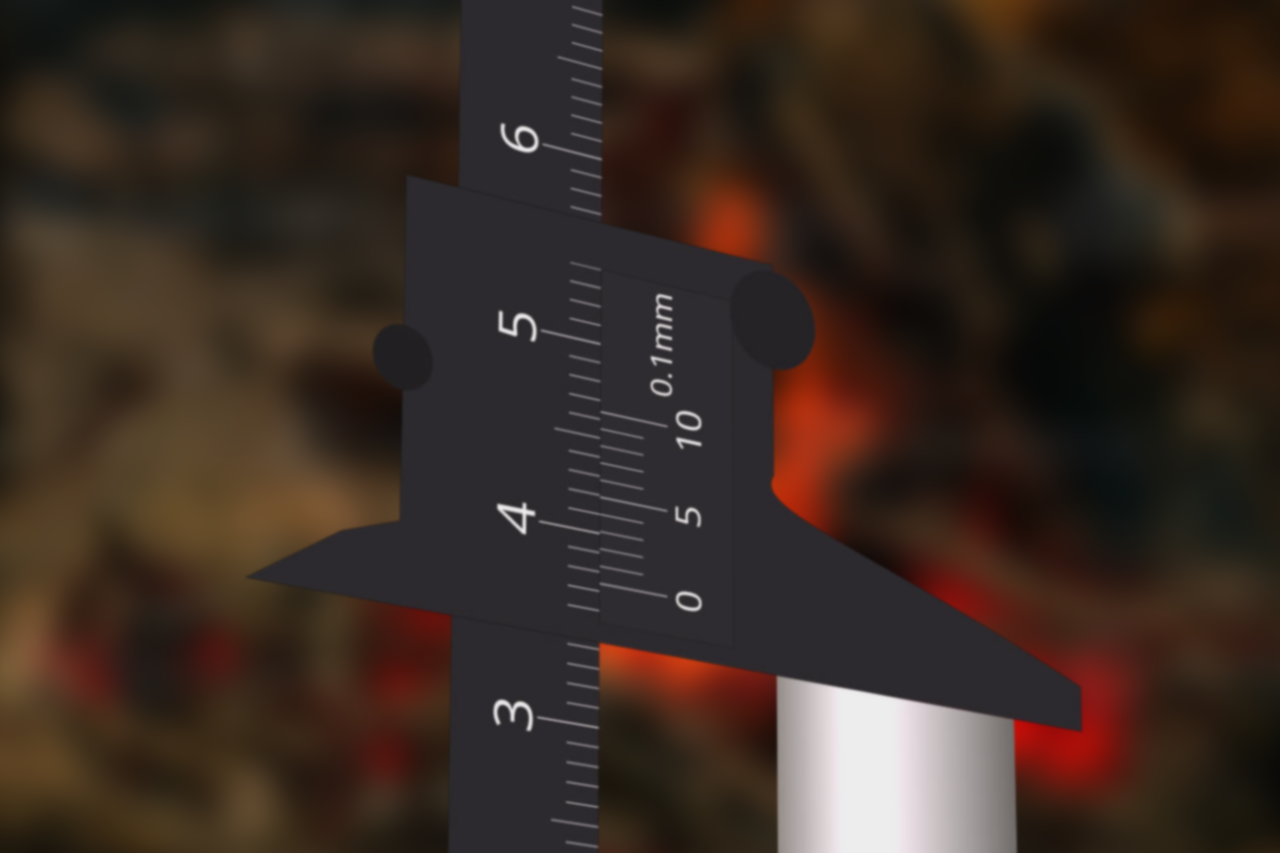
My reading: 37.4,mm
